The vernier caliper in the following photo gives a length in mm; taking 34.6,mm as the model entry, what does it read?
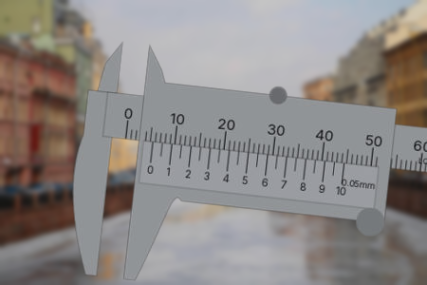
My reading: 5.5,mm
